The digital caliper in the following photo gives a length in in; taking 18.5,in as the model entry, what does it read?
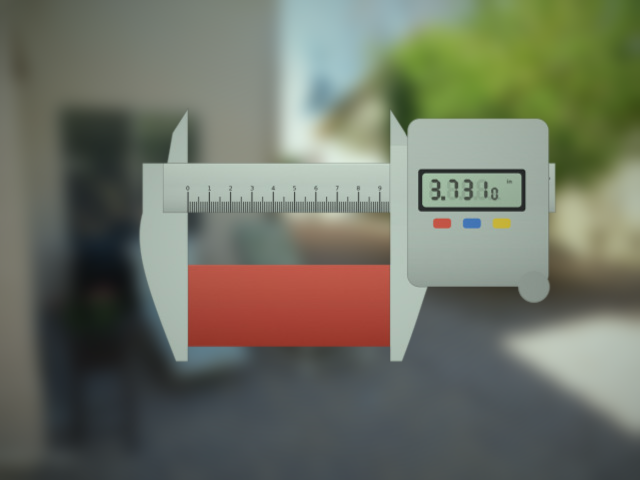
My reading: 3.7310,in
